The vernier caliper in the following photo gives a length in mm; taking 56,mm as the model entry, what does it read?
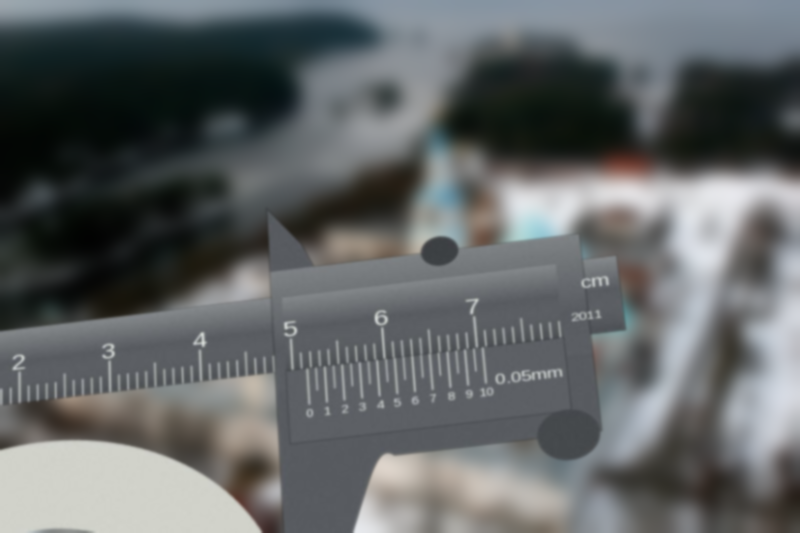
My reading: 51.6,mm
